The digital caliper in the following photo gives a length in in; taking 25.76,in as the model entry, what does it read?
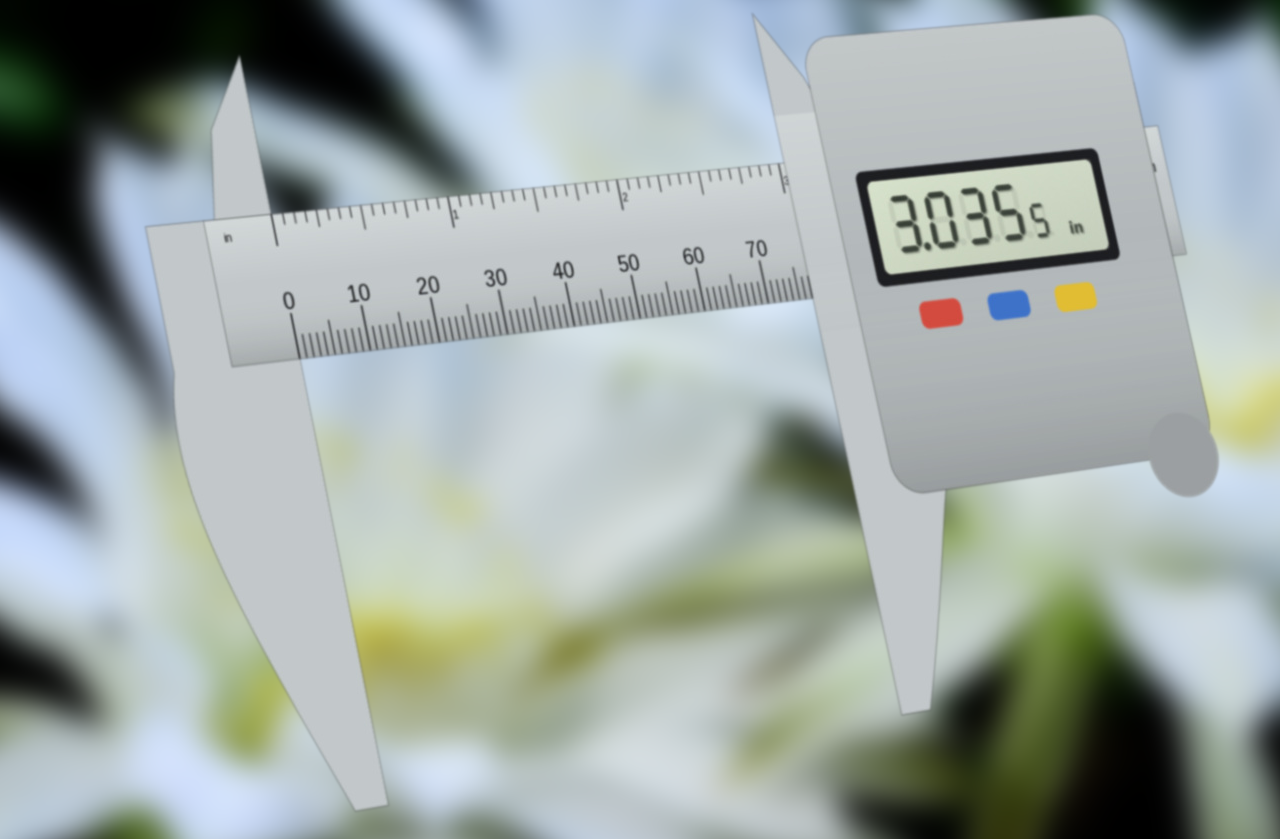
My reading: 3.0355,in
